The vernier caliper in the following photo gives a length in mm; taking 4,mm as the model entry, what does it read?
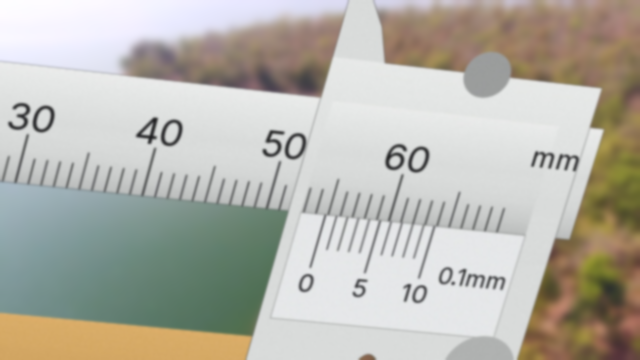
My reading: 54.8,mm
